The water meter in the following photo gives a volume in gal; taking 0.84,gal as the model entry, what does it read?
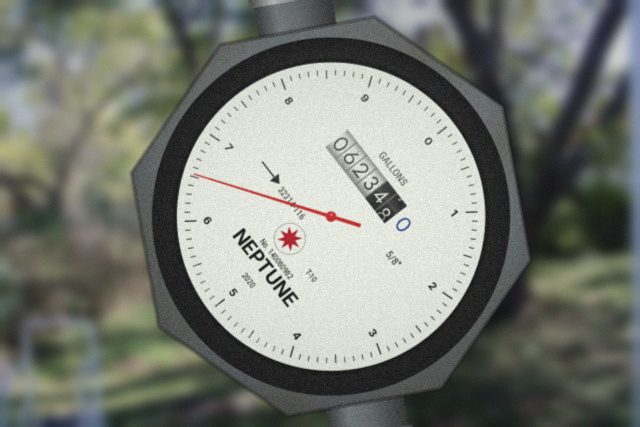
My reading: 623476.5,gal
